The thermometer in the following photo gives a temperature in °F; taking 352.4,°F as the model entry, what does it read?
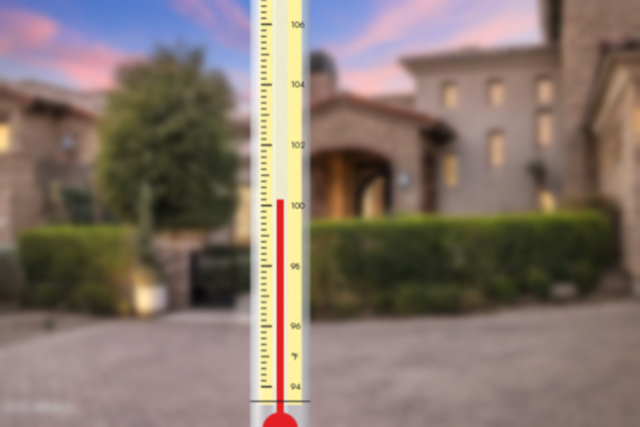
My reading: 100.2,°F
